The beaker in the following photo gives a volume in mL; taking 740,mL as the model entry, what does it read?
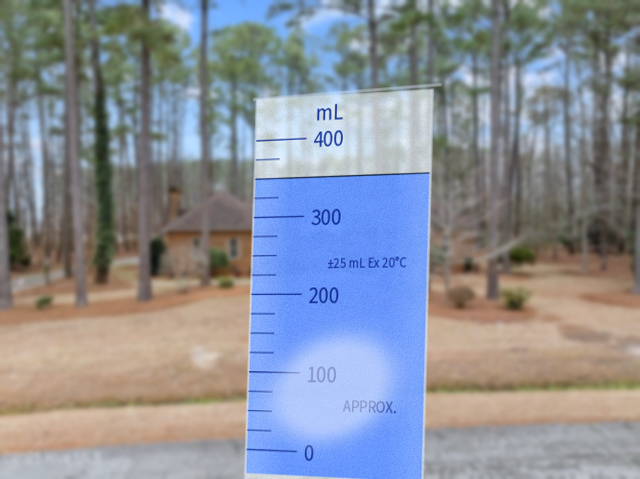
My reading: 350,mL
